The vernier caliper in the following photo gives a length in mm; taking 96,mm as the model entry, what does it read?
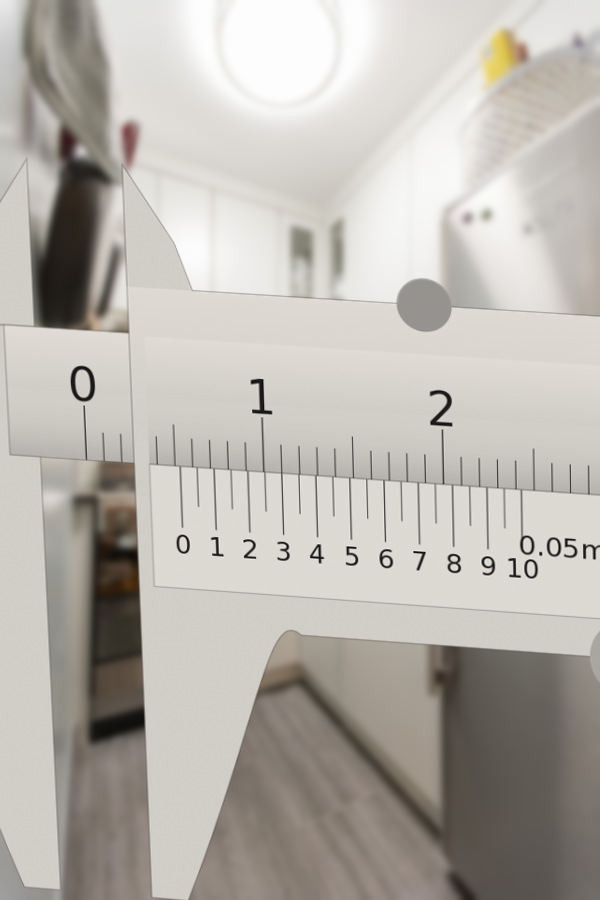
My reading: 5.3,mm
